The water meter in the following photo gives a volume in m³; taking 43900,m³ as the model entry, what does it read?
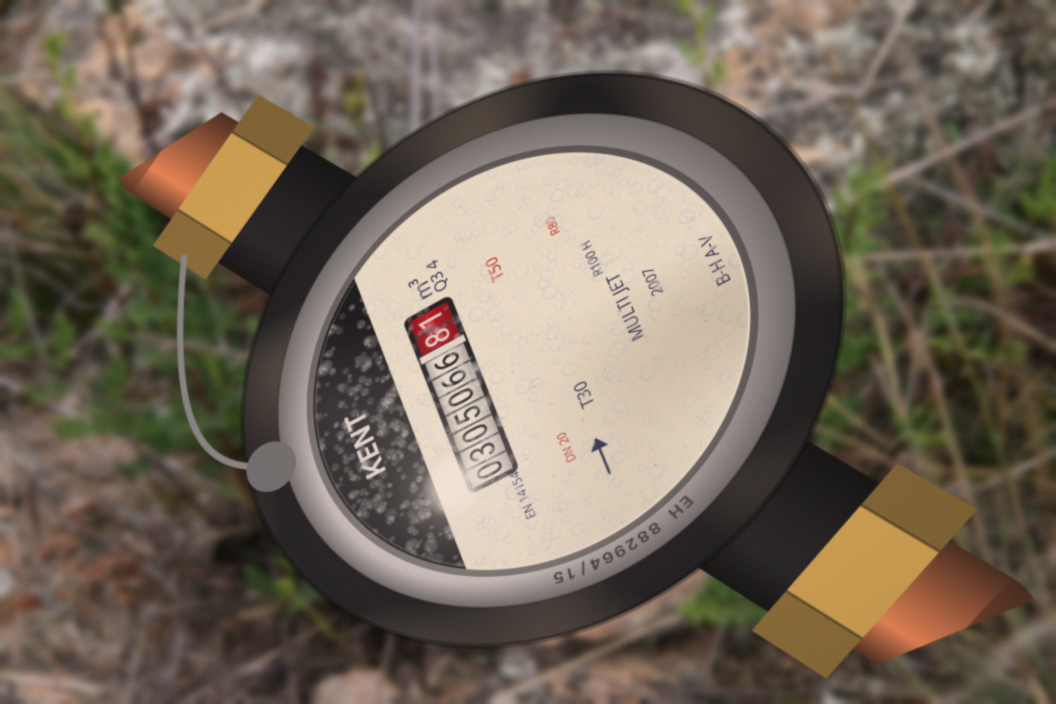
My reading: 305066.81,m³
